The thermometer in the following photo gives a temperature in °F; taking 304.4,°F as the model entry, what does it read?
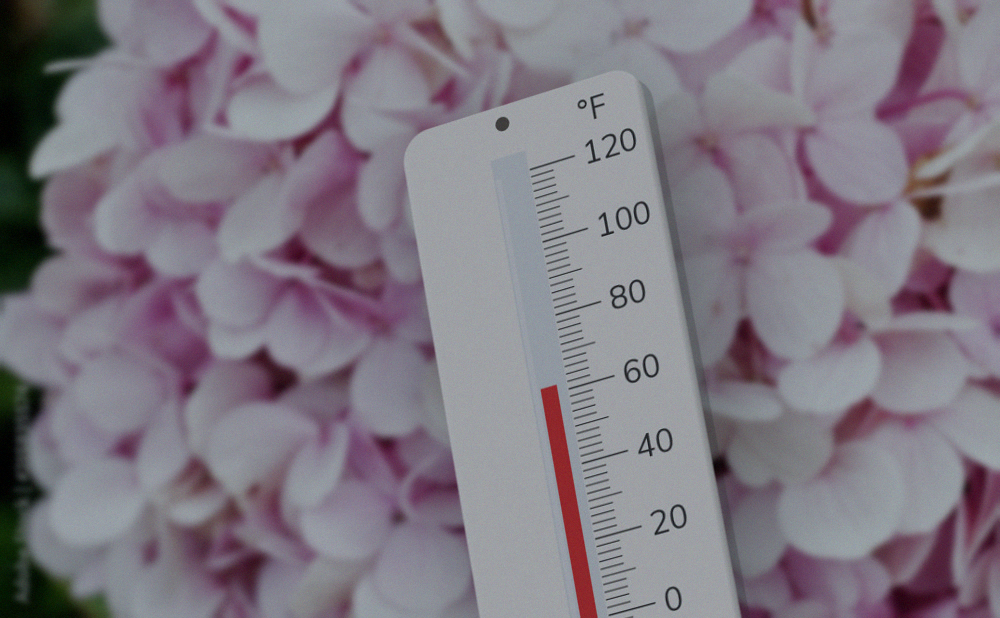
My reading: 62,°F
